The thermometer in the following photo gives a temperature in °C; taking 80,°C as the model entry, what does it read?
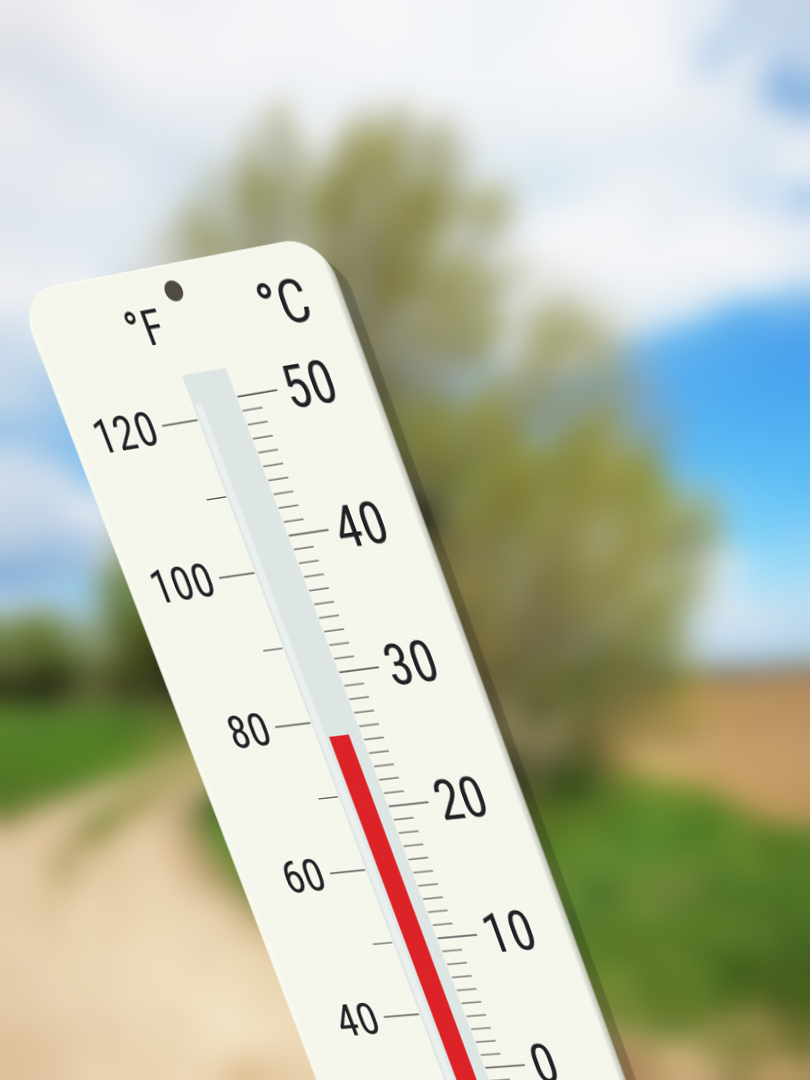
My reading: 25.5,°C
